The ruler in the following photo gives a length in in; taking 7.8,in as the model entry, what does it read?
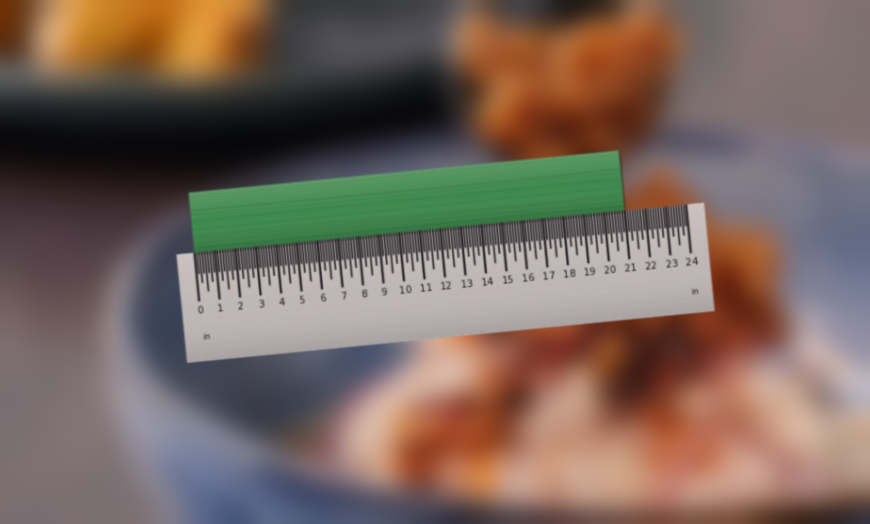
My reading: 21,in
